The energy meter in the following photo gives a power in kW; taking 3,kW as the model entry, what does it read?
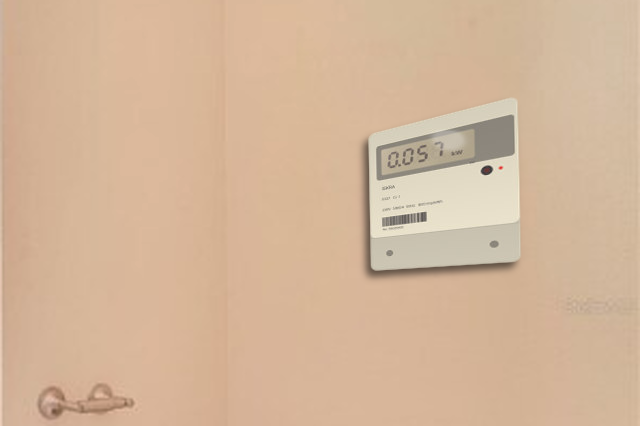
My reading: 0.057,kW
